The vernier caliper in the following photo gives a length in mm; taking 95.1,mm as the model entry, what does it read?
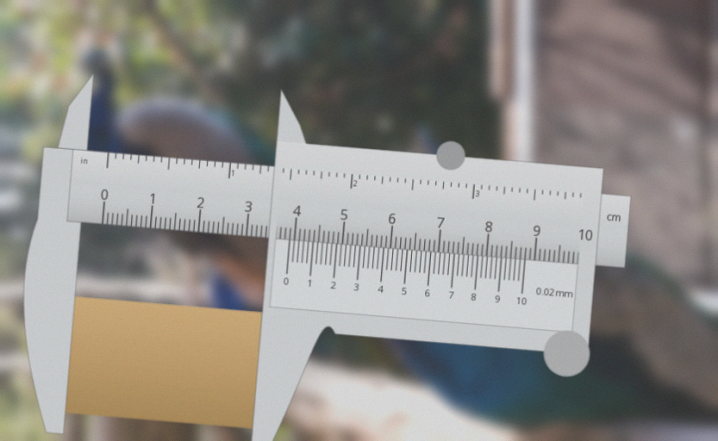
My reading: 39.0,mm
